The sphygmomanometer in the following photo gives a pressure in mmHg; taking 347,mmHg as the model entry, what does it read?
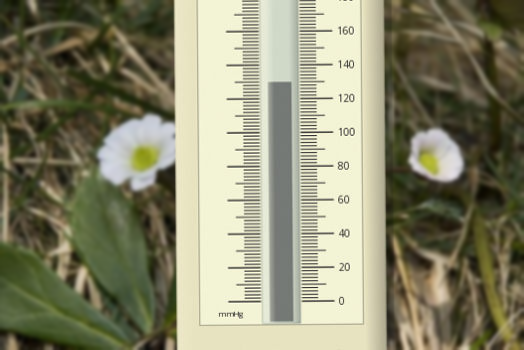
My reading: 130,mmHg
